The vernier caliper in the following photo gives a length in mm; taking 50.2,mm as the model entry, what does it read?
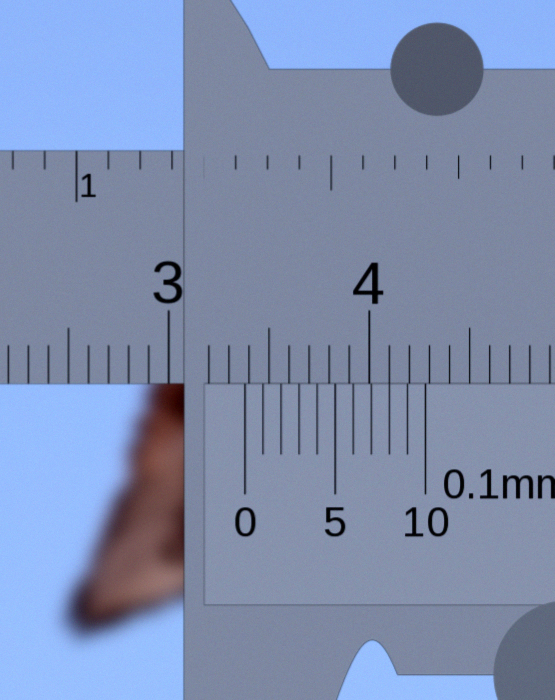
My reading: 33.8,mm
